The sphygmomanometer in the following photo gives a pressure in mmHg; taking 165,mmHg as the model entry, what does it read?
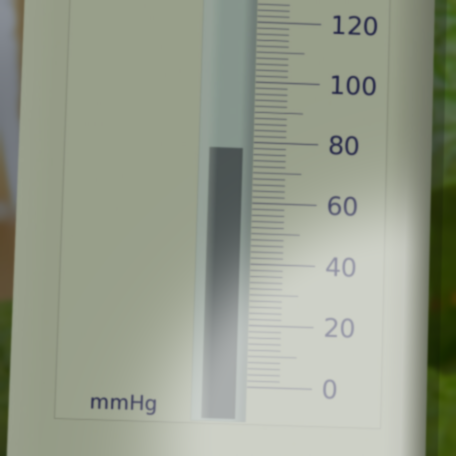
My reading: 78,mmHg
